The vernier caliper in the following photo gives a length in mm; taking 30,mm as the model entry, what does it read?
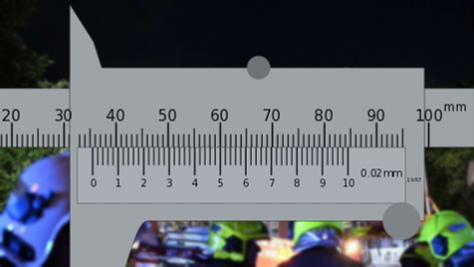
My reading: 35.5,mm
